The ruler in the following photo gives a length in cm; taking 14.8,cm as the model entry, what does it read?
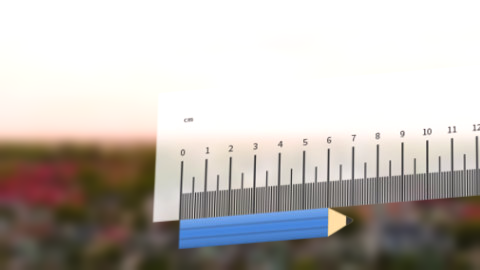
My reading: 7,cm
